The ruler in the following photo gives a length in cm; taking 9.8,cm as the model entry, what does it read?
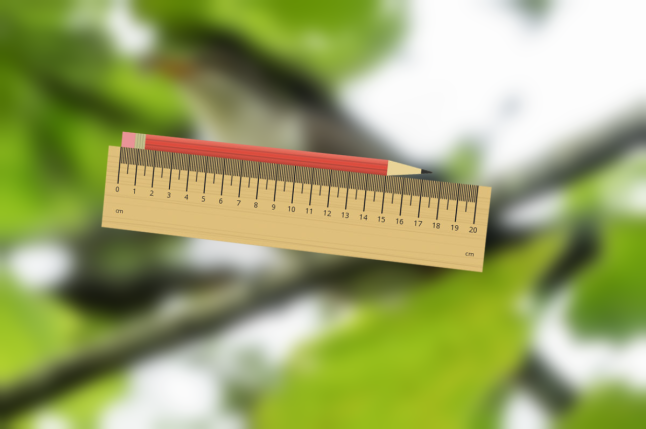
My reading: 17.5,cm
